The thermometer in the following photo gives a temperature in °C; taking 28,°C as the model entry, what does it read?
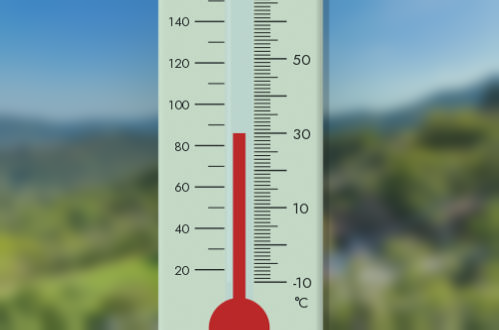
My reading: 30,°C
